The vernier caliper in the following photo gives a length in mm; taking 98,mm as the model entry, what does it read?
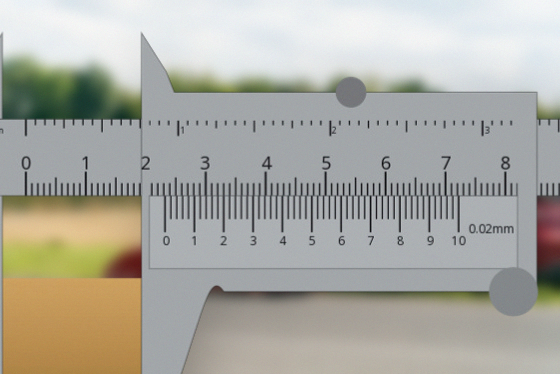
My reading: 23.2,mm
